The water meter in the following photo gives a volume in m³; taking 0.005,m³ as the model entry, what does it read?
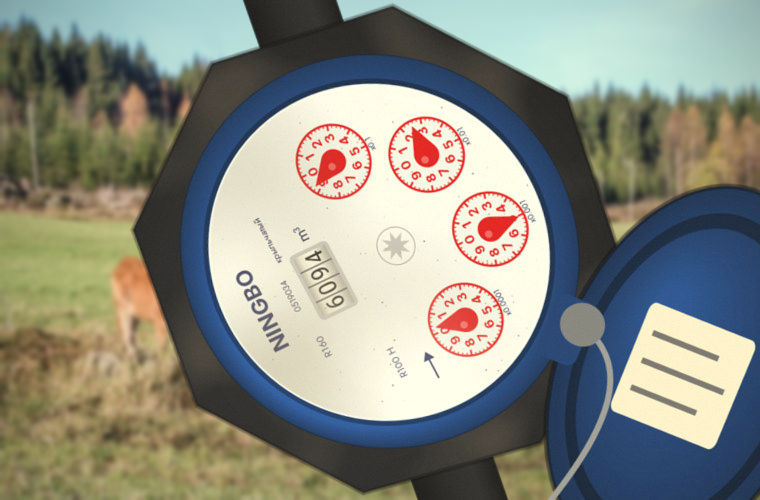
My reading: 6093.9250,m³
